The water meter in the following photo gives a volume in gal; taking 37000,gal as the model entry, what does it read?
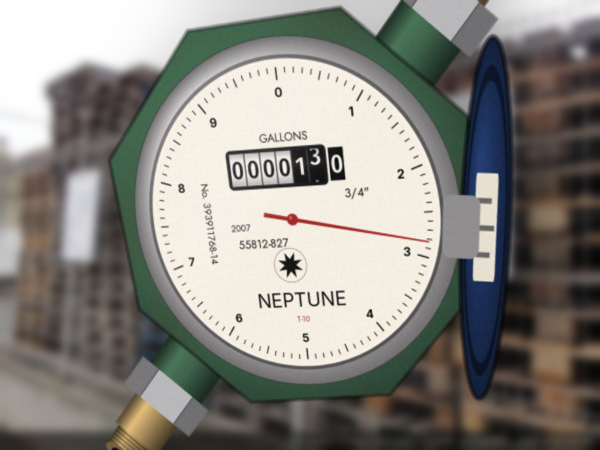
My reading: 132.8,gal
